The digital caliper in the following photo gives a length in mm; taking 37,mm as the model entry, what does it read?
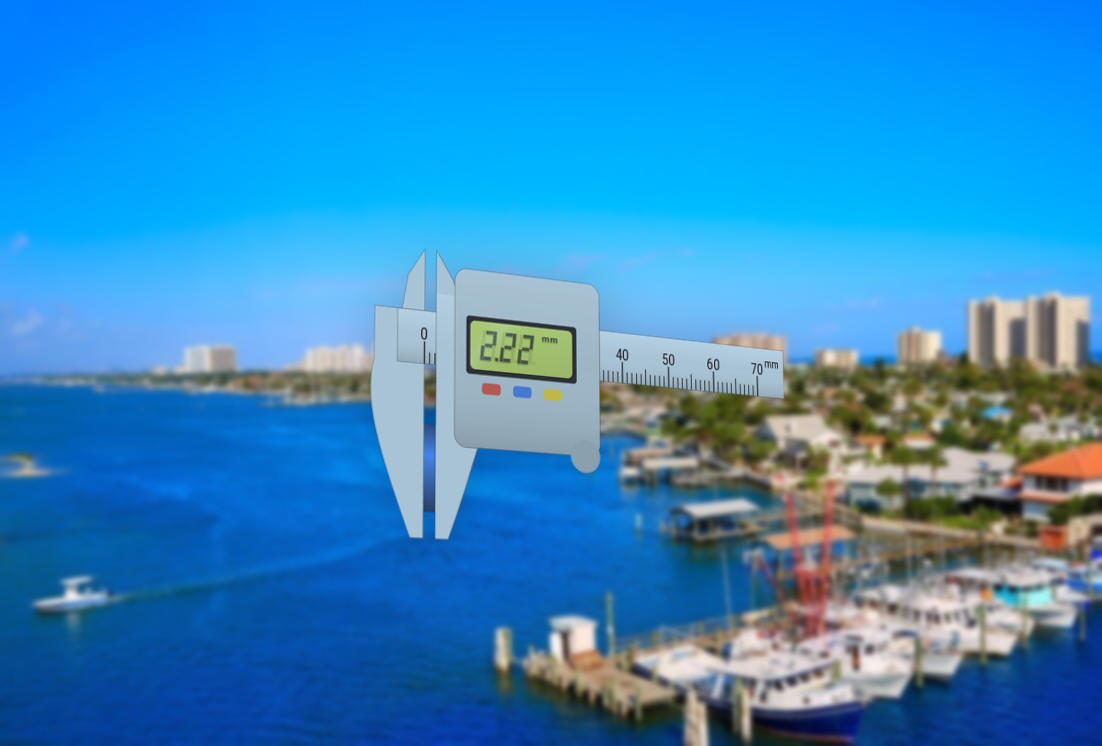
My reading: 2.22,mm
